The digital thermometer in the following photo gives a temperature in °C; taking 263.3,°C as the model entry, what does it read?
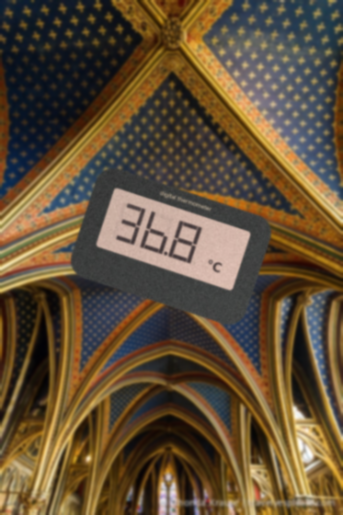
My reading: 36.8,°C
